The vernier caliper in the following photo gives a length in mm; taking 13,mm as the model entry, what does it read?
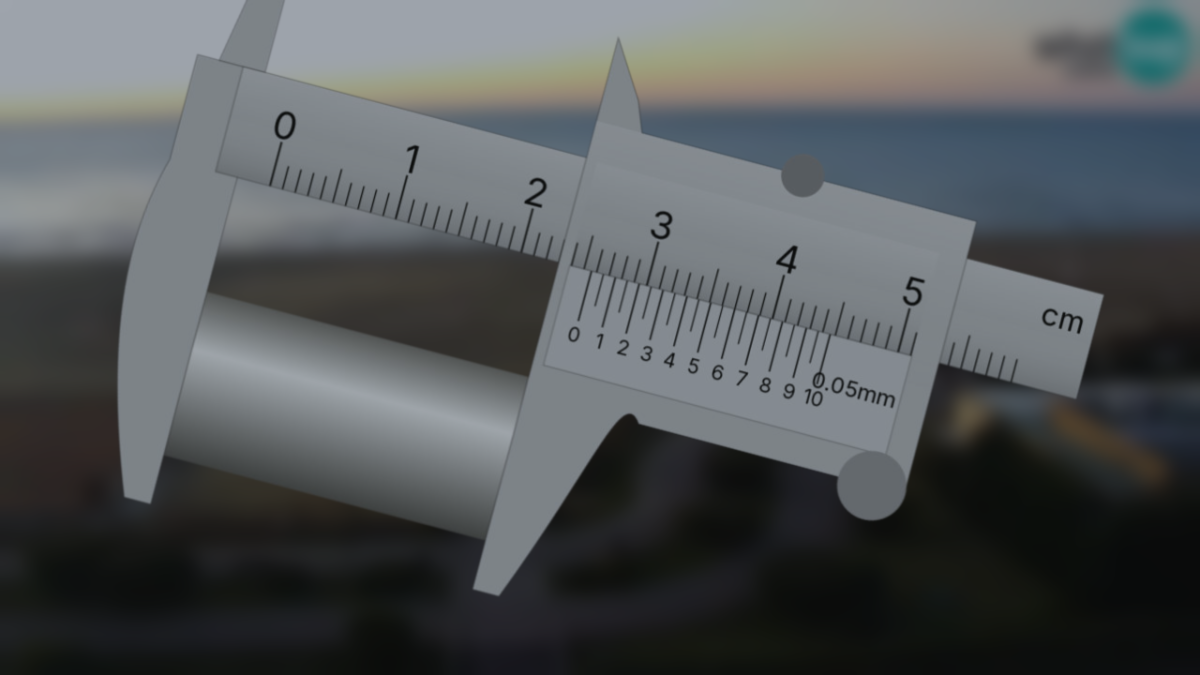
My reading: 25.6,mm
